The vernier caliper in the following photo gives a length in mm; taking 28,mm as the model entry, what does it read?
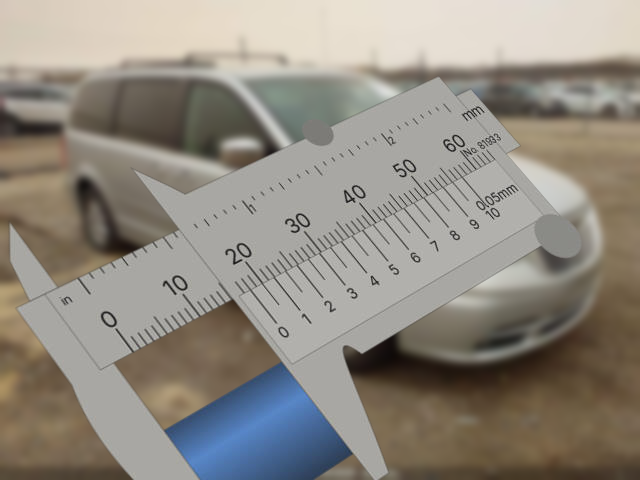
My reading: 18.0,mm
